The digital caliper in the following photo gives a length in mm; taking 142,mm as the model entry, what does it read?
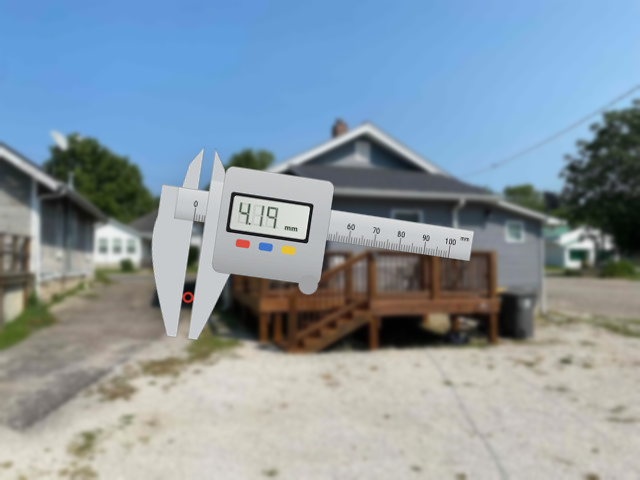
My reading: 4.19,mm
